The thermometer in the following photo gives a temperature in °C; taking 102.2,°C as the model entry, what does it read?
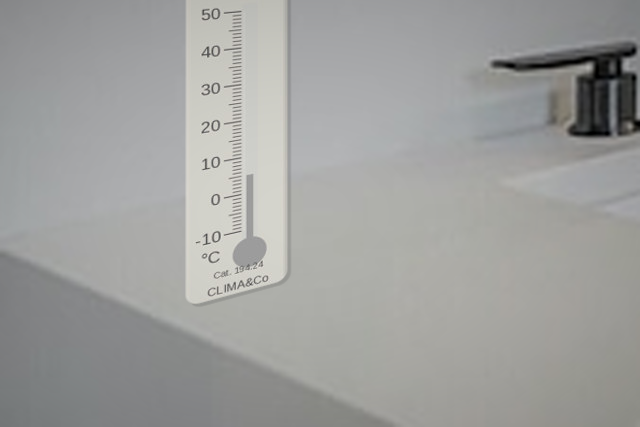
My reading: 5,°C
